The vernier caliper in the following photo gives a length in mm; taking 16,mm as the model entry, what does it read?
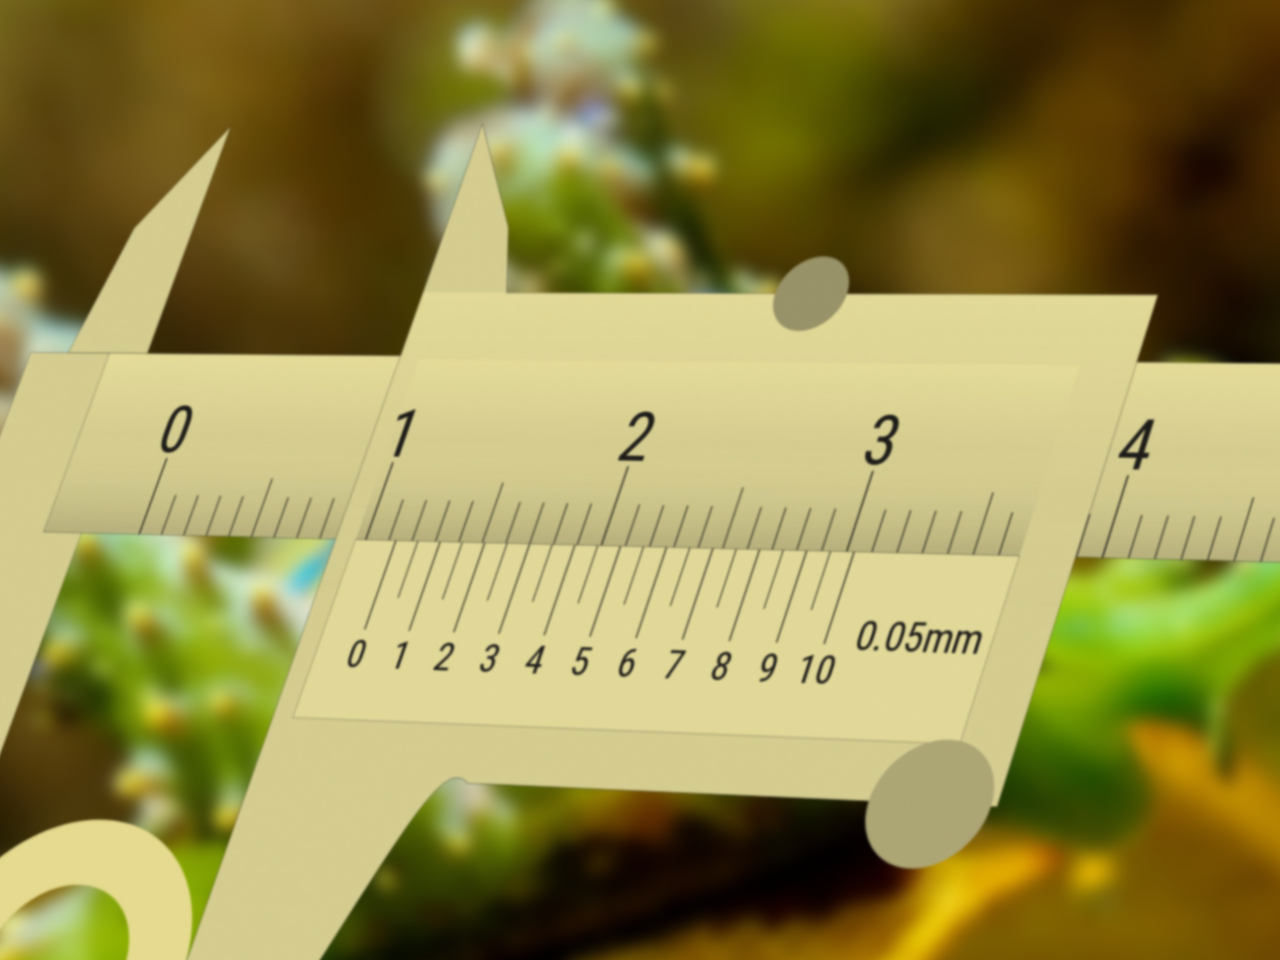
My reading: 11.3,mm
